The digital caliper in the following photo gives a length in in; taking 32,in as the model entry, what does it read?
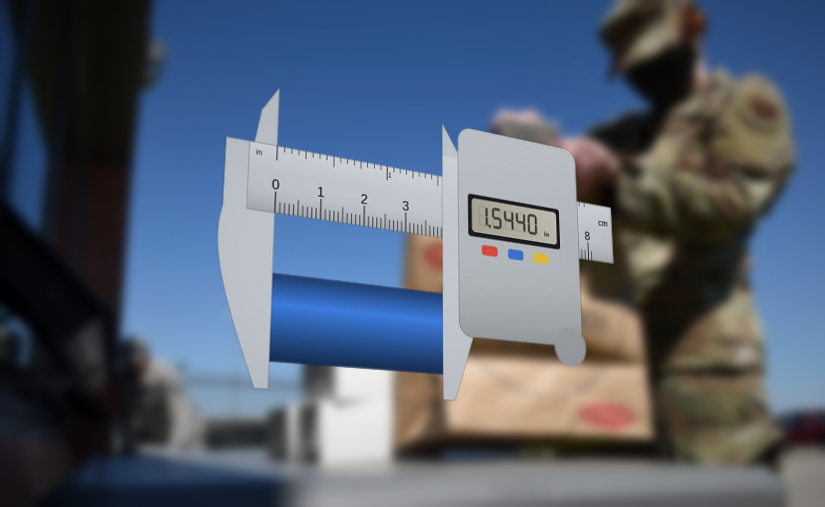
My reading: 1.5440,in
